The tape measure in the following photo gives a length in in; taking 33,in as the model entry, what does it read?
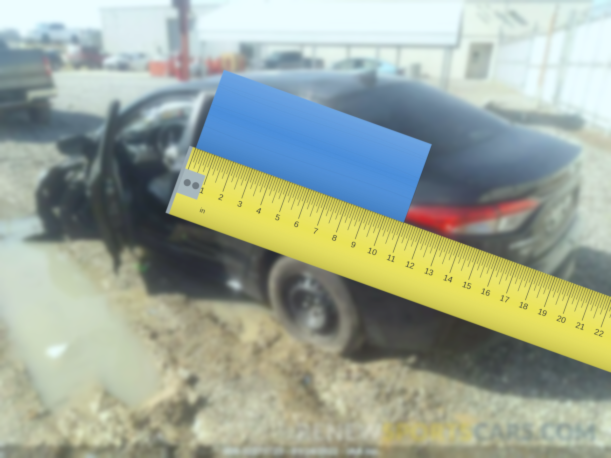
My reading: 11,in
